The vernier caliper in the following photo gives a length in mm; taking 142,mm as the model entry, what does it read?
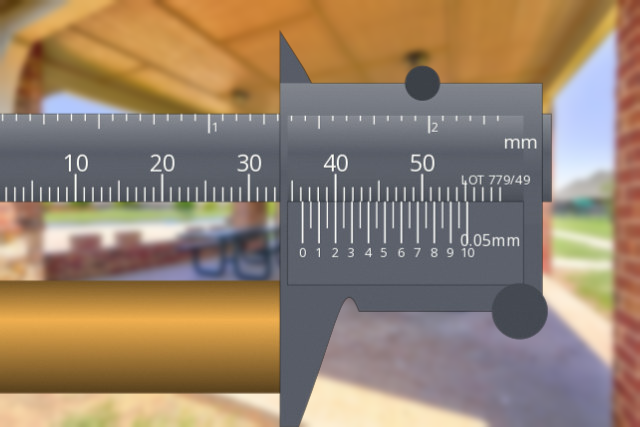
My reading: 36.2,mm
